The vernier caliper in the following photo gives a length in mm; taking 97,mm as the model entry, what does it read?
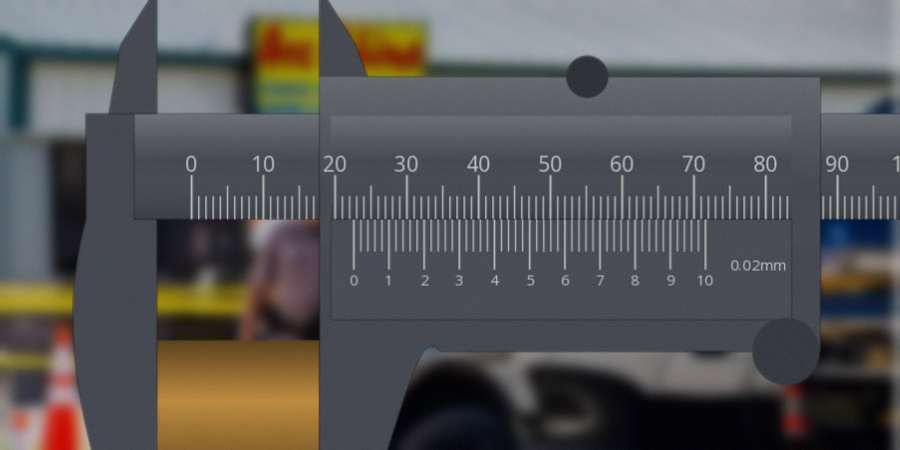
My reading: 22.6,mm
